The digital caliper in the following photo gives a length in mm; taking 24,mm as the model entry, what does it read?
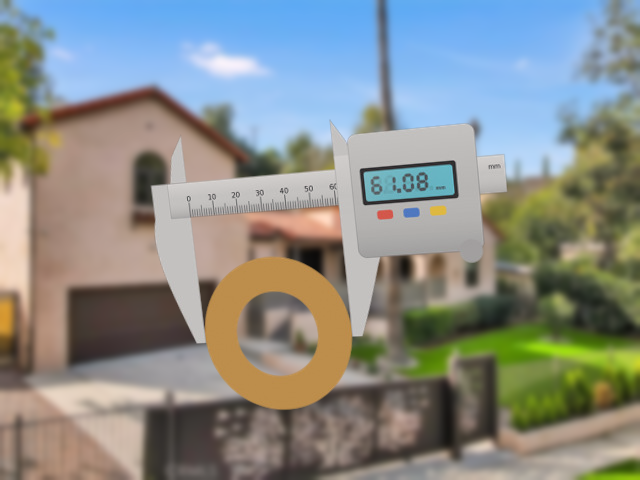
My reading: 61.08,mm
